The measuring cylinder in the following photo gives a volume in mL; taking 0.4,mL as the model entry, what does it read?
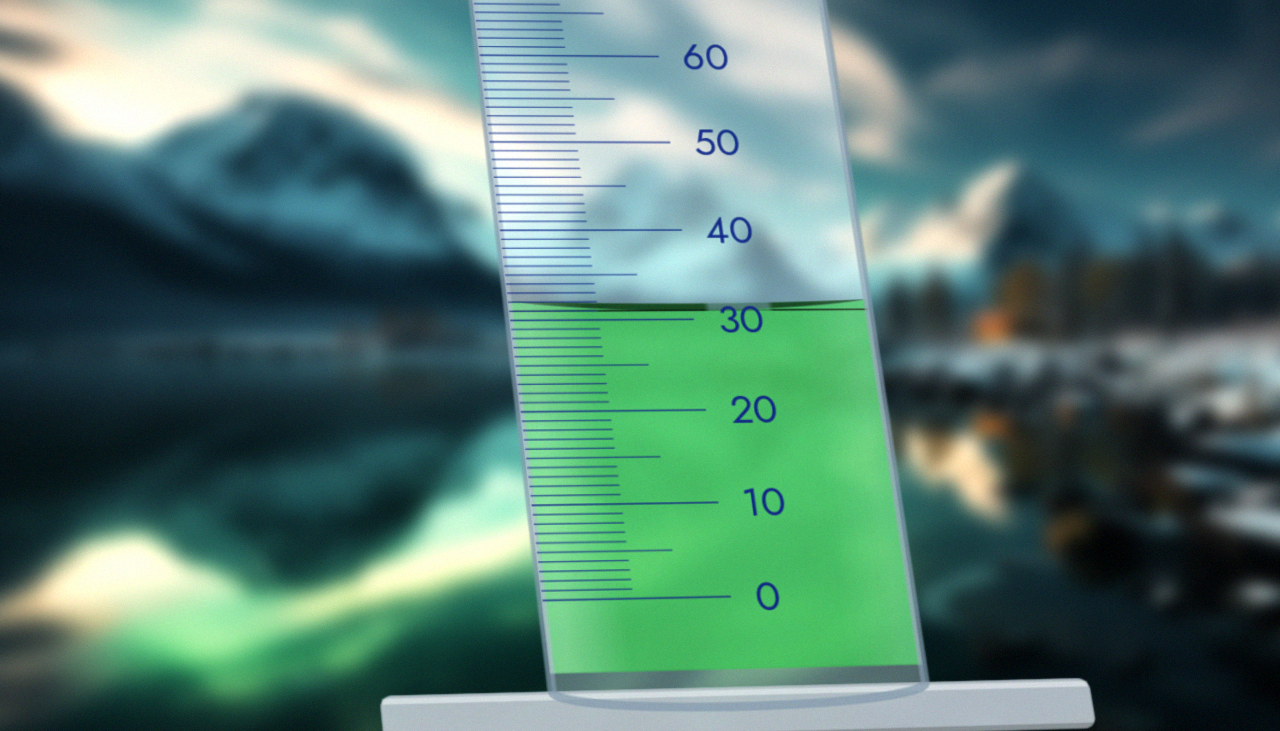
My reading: 31,mL
